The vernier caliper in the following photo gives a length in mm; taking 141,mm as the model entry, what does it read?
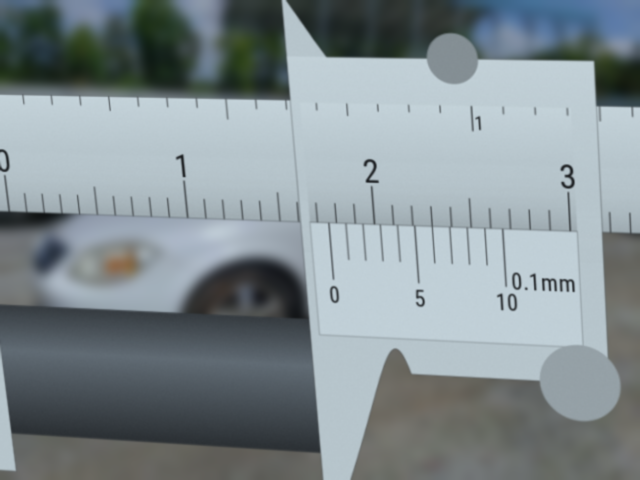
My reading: 17.6,mm
